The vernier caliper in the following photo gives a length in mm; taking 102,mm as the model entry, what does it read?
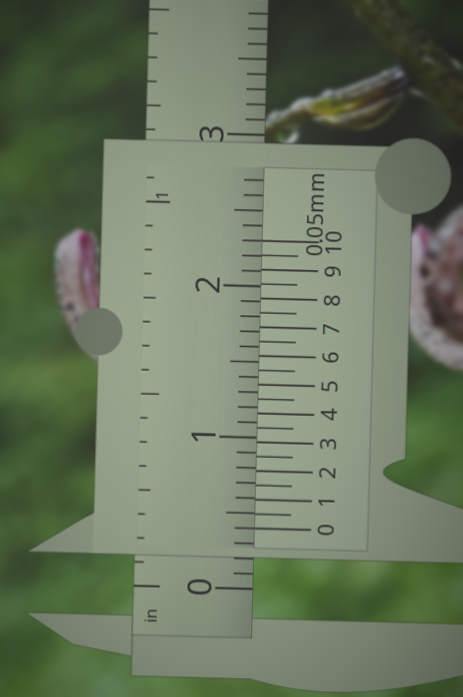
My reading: 4.0,mm
